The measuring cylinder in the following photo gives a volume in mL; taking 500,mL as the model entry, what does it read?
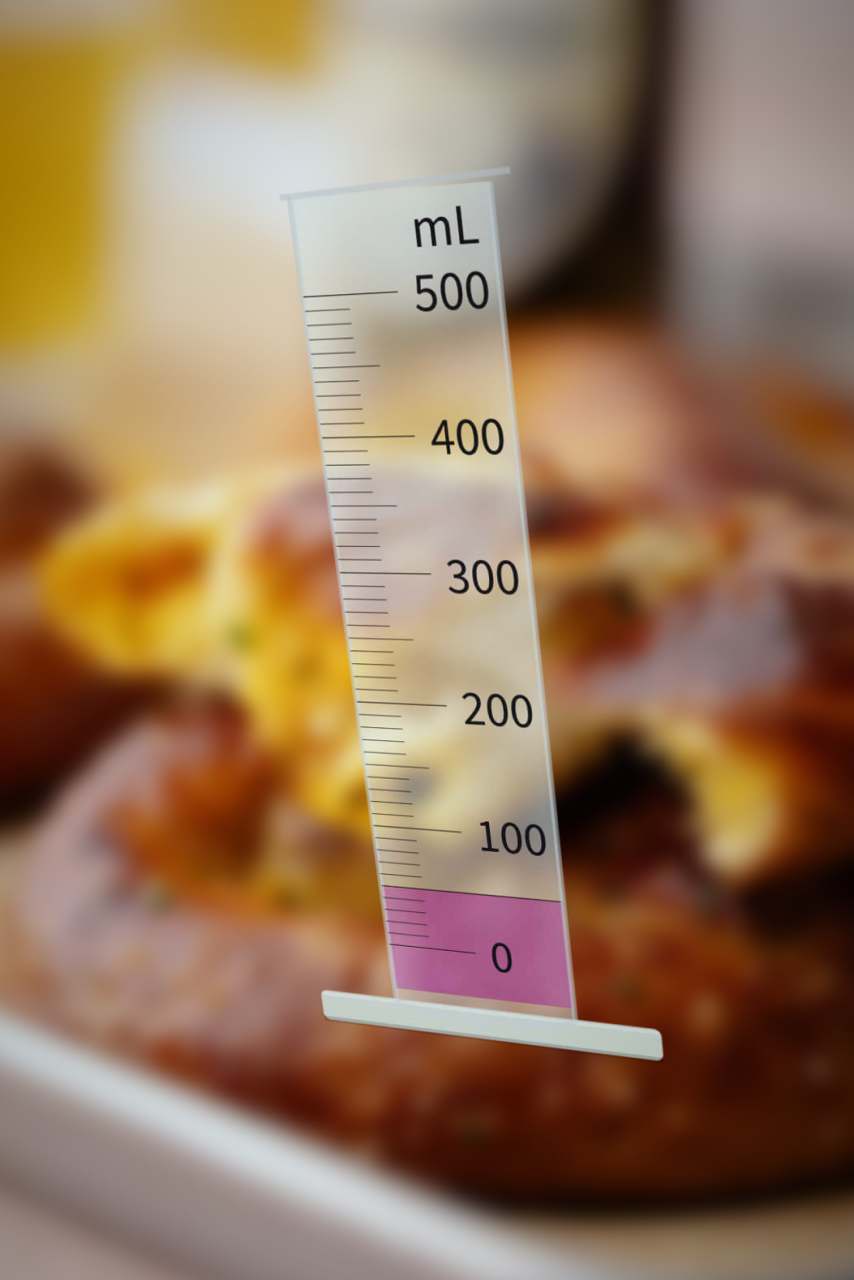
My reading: 50,mL
